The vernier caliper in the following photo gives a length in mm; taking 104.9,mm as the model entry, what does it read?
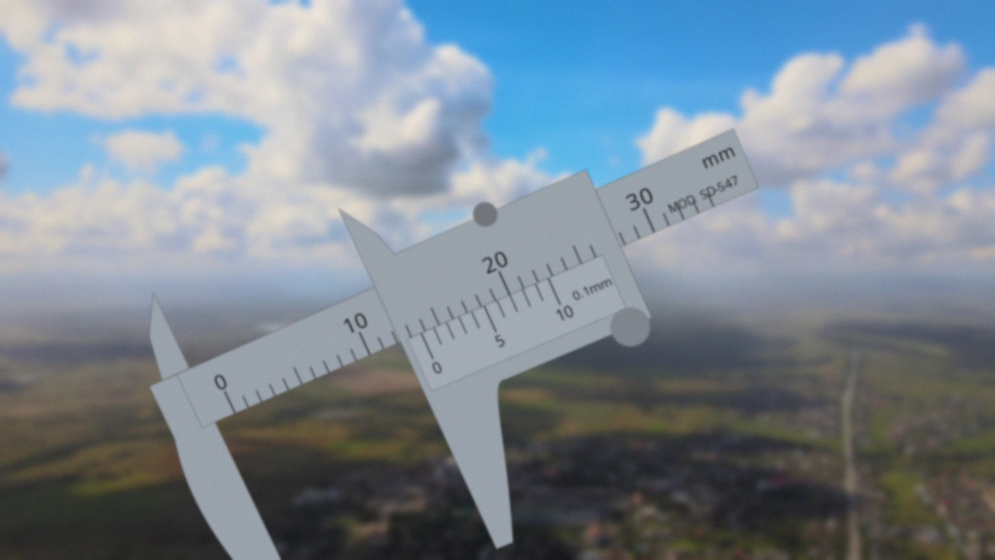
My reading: 13.7,mm
